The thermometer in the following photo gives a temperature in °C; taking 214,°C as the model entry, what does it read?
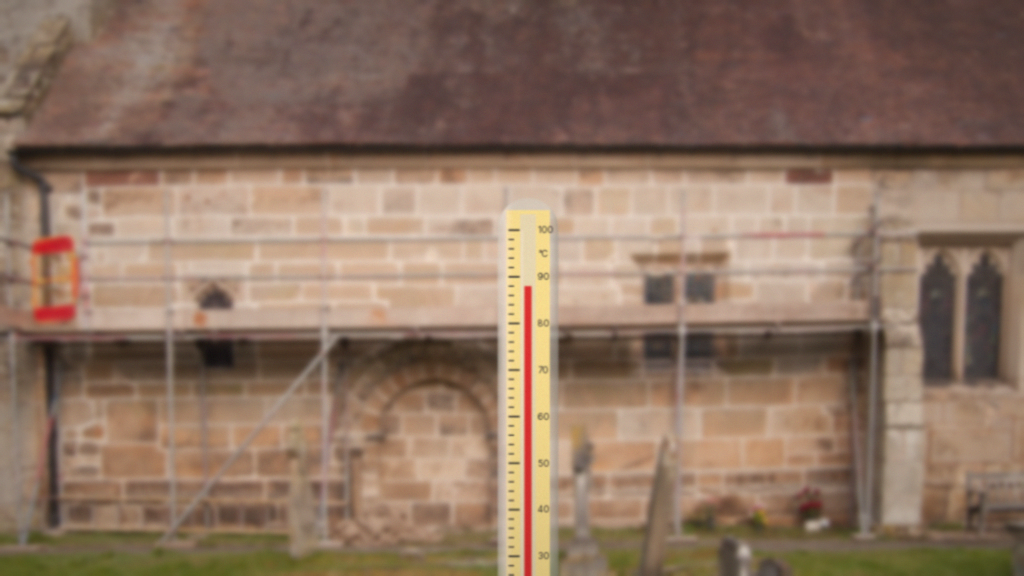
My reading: 88,°C
